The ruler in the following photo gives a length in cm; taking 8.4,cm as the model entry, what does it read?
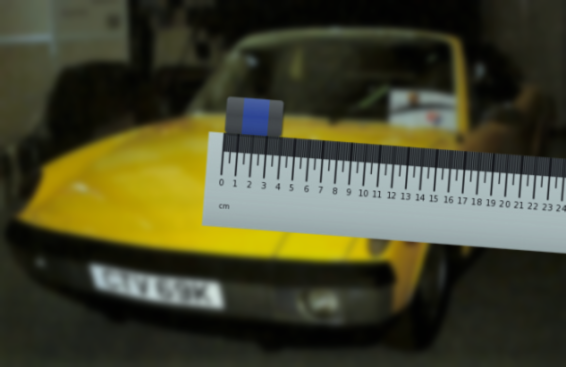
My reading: 4,cm
